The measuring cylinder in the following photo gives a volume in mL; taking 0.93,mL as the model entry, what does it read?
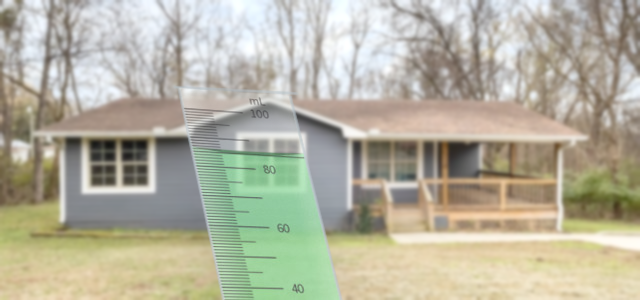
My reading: 85,mL
